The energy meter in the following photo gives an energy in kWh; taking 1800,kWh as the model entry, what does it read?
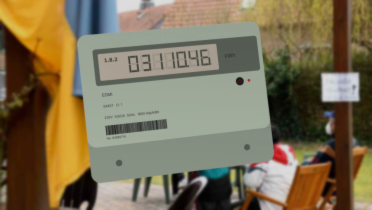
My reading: 3110.46,kWh
